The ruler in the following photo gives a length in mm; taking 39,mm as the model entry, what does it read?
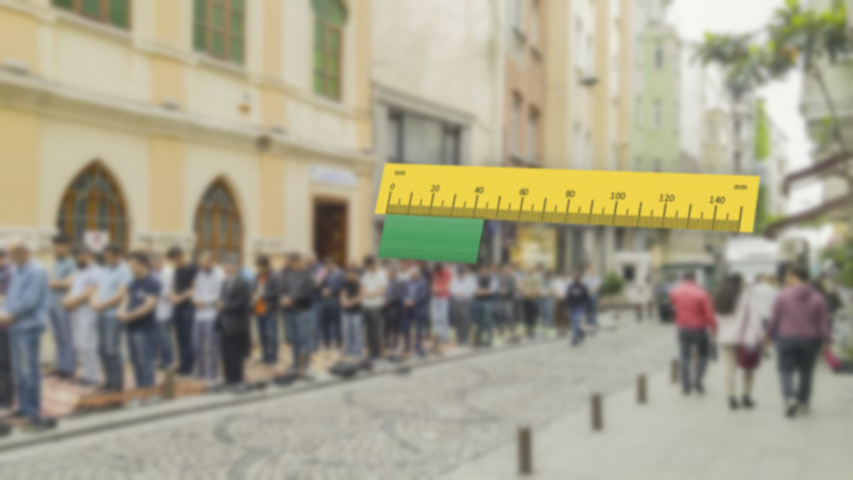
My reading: 45,mm
